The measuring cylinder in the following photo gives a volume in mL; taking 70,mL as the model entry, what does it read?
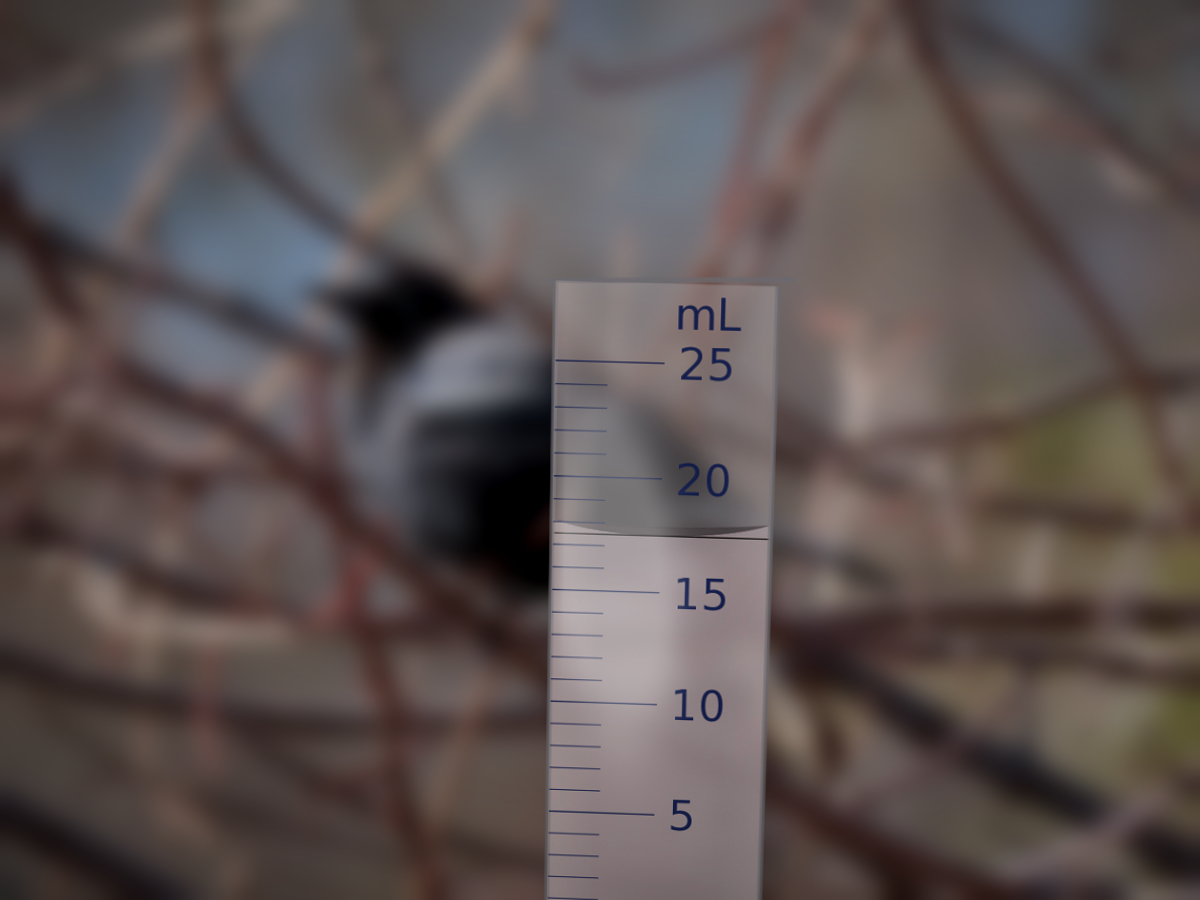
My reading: 17.5,mL
